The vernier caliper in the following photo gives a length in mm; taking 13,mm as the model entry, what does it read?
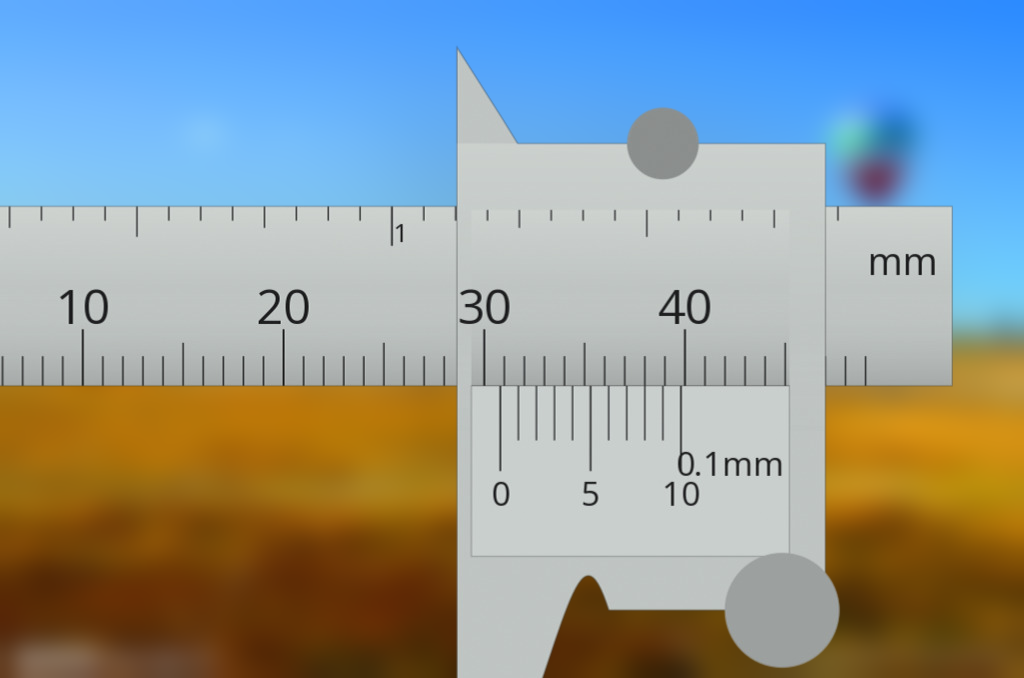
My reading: 30.8,mm
